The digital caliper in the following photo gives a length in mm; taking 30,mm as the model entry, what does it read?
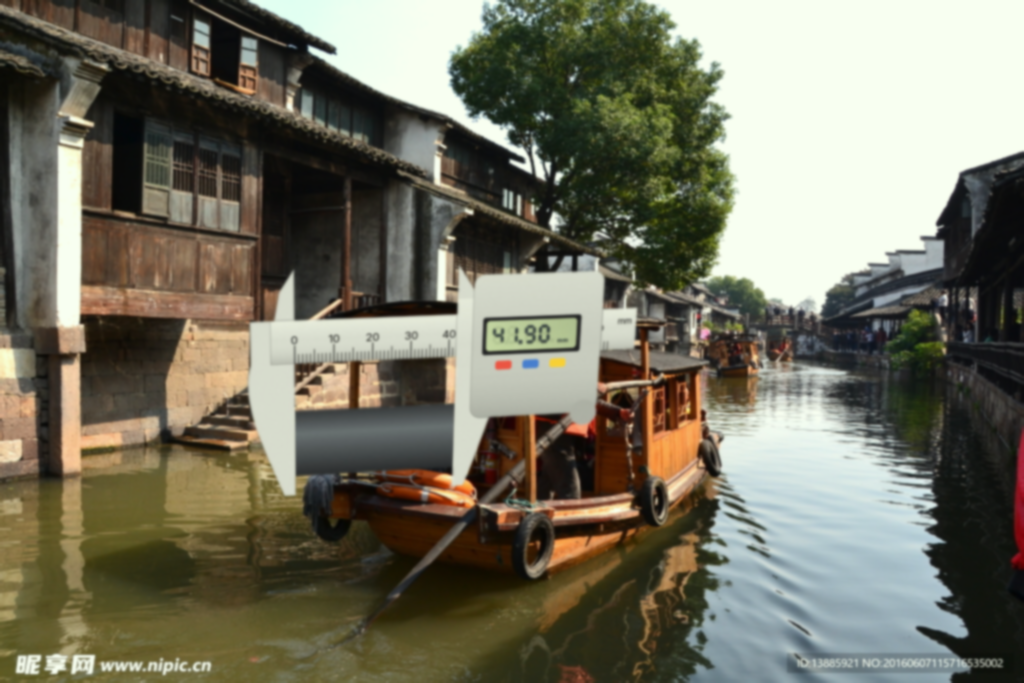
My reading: 41.90,mm
